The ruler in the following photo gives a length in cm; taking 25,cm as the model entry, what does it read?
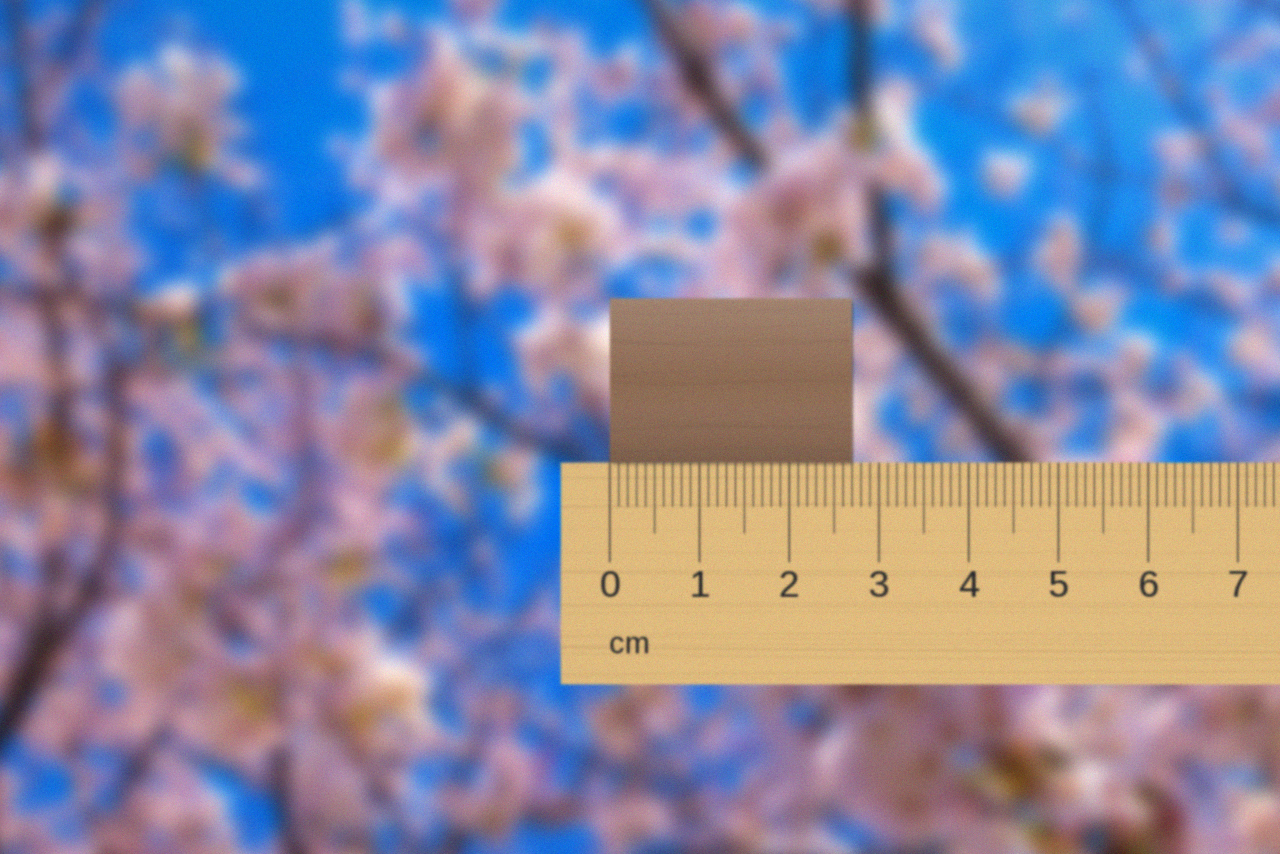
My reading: 2.7,cm
